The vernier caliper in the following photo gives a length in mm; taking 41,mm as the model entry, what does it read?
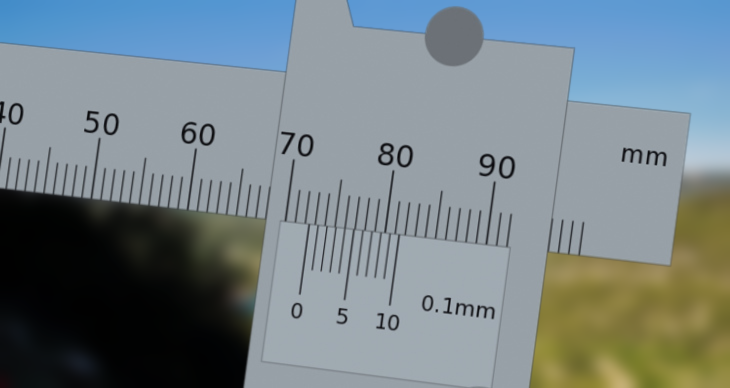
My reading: 72.4,mm
